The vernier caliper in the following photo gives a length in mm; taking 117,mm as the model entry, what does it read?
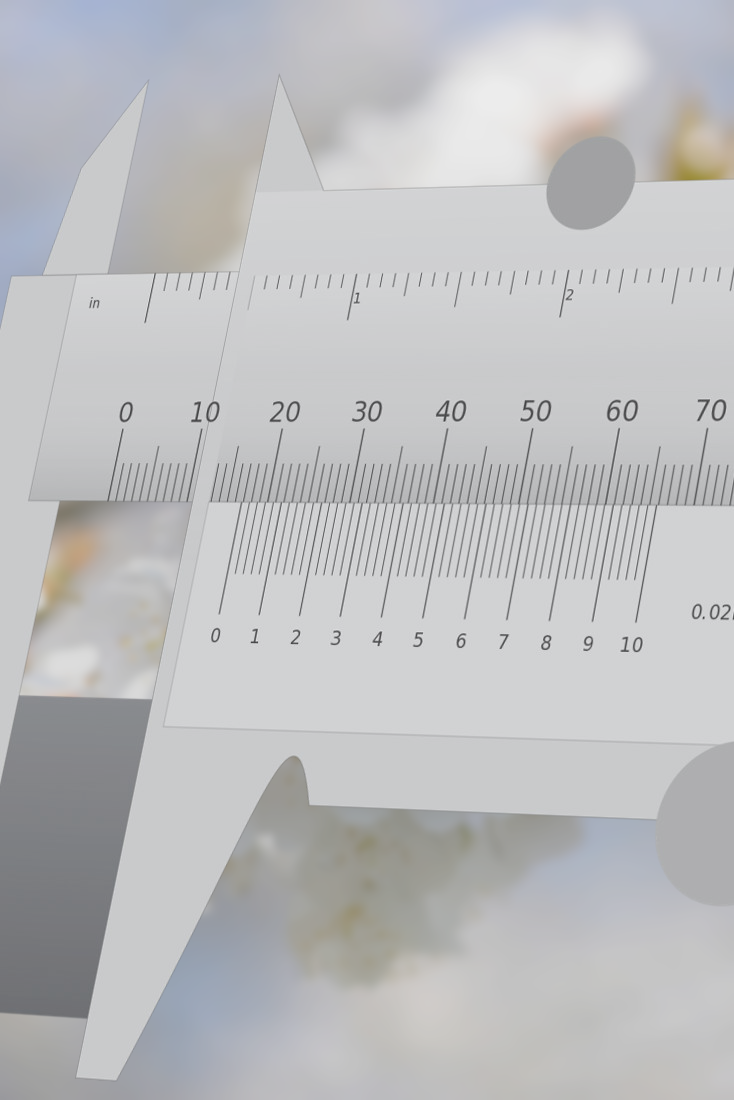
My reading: 16.8,mm
